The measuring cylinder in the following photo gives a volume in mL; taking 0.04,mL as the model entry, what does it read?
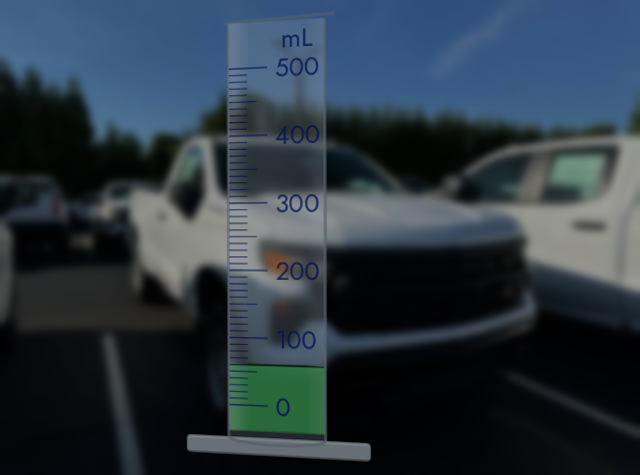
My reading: 60,mL
